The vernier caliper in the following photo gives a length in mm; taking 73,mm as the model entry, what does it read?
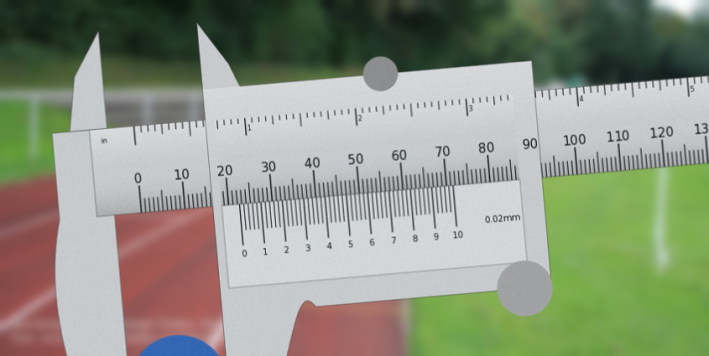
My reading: 22.5,mm
